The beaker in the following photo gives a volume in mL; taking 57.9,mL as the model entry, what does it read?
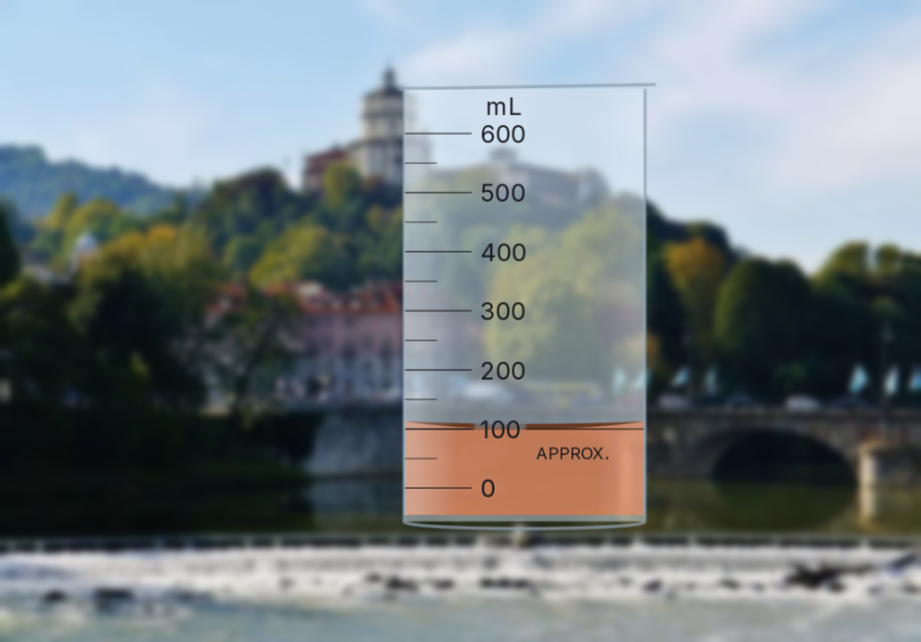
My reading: 100,mL
